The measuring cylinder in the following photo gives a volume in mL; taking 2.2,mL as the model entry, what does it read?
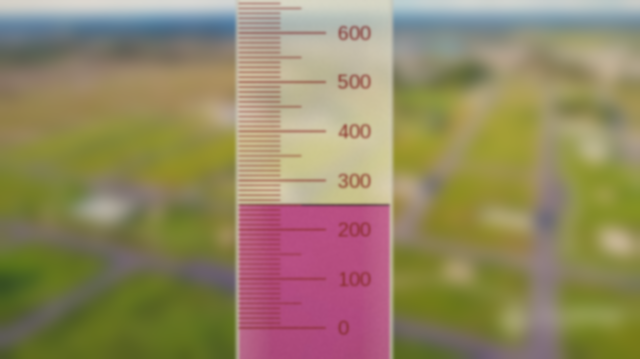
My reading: 250,mL
